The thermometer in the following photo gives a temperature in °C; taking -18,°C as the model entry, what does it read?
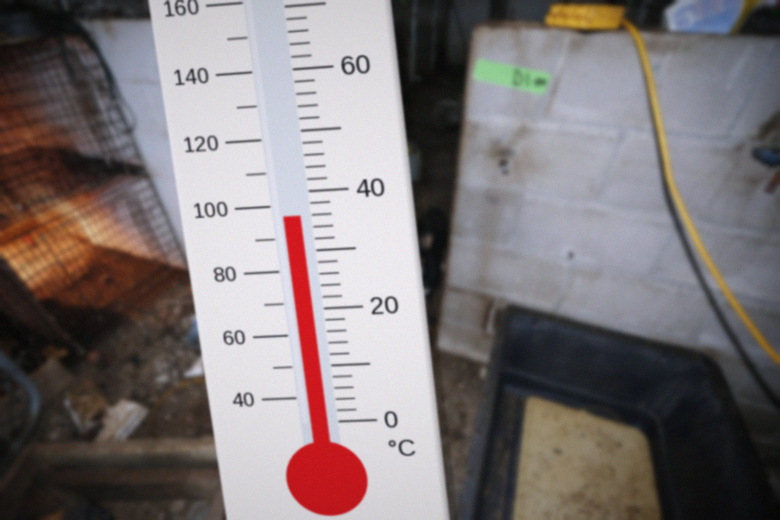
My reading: 36,°C
